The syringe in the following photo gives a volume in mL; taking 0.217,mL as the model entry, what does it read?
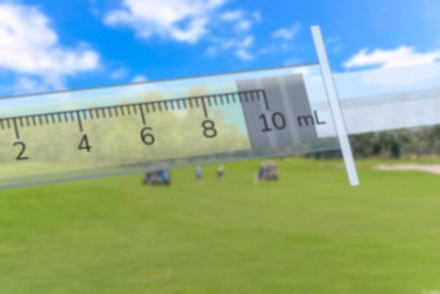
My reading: 9.2,mL
